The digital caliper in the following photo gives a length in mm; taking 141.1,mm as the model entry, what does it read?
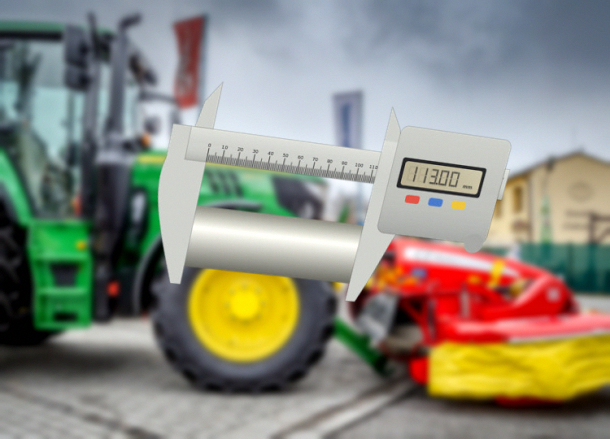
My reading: 113.00,mm
